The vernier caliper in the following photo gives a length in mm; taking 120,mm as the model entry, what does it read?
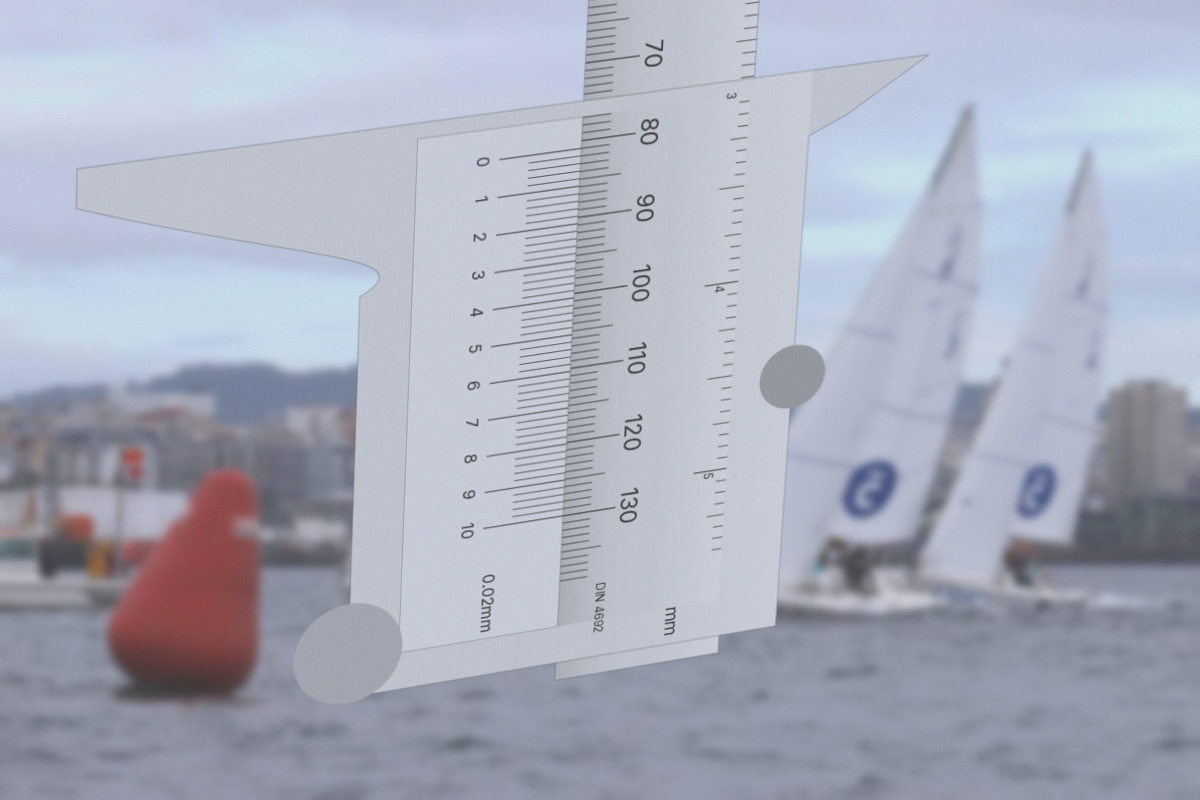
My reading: 81.0,mm
